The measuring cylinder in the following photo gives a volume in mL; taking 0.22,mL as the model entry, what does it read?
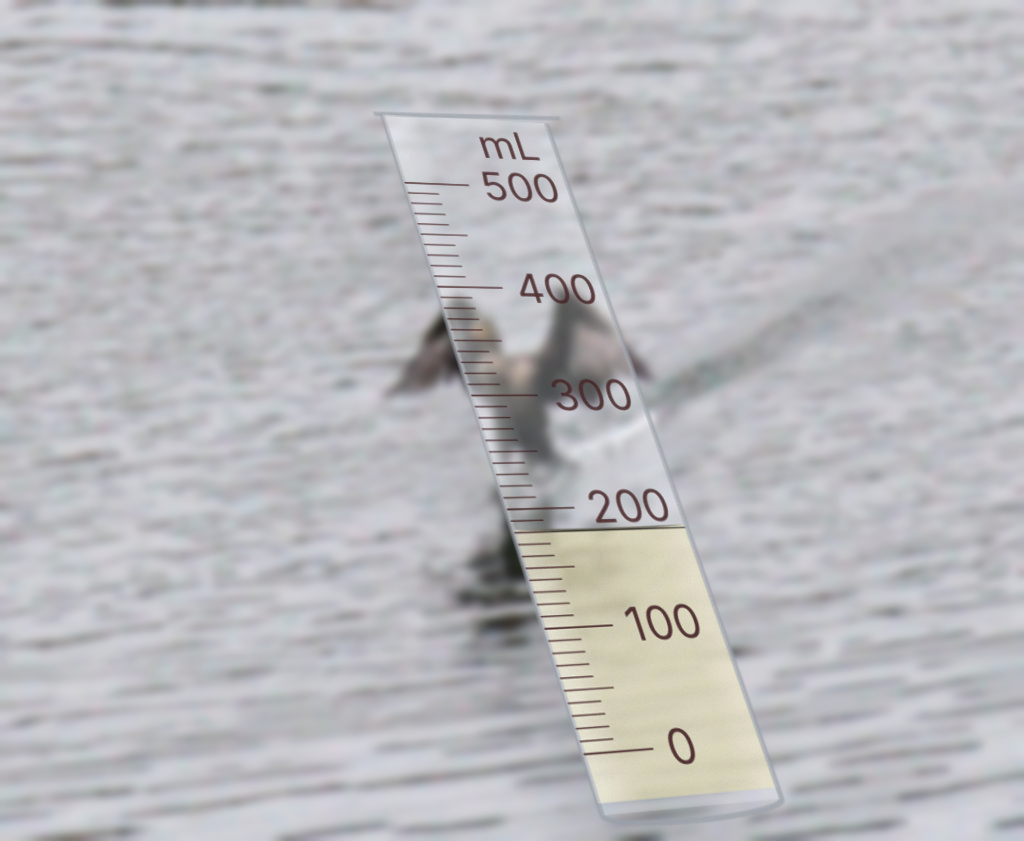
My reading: 180,mL
